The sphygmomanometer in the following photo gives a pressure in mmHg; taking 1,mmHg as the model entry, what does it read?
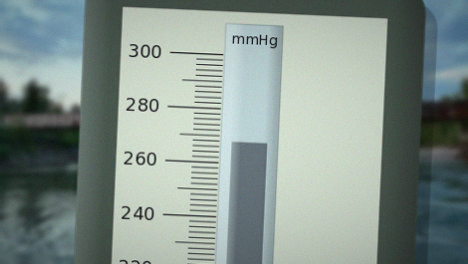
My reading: 268,mmHg
